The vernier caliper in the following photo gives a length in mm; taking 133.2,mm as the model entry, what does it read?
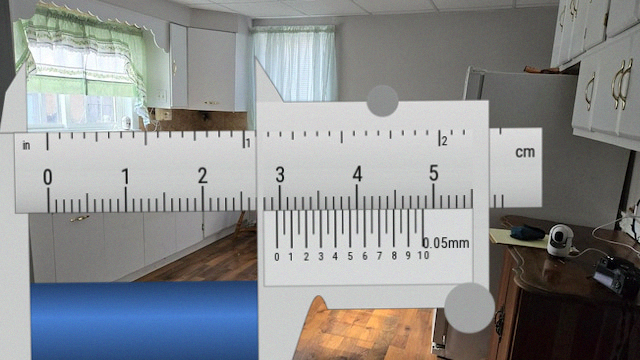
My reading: 29.6,mm
